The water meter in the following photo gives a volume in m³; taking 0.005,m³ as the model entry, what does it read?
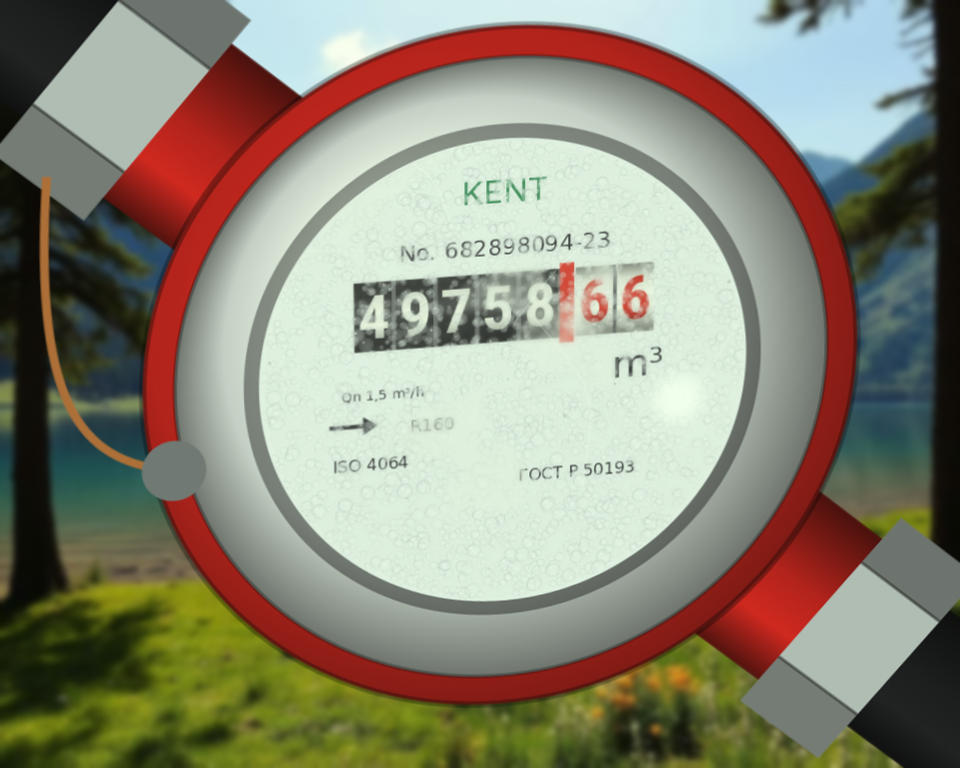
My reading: 49758.66,m³
